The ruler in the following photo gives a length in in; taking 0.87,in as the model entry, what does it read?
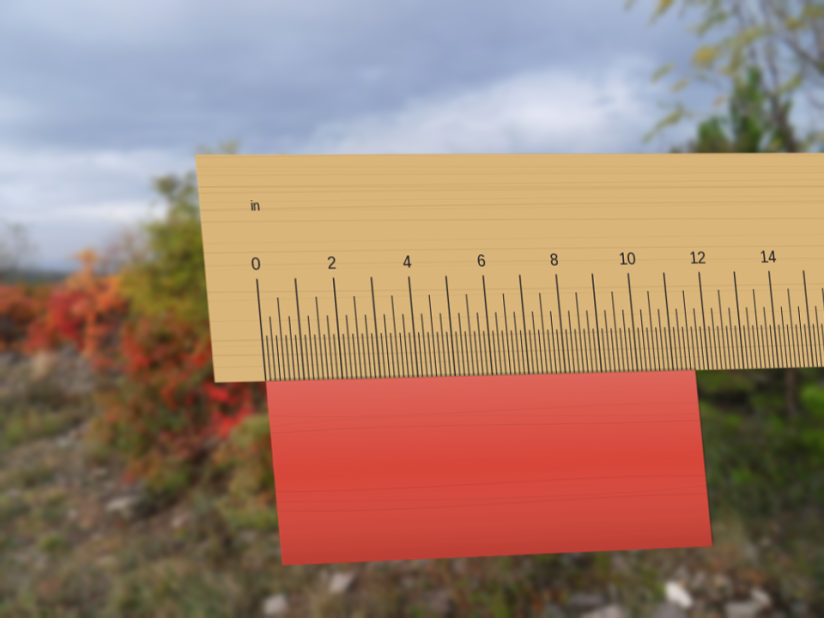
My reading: 11.625,in
